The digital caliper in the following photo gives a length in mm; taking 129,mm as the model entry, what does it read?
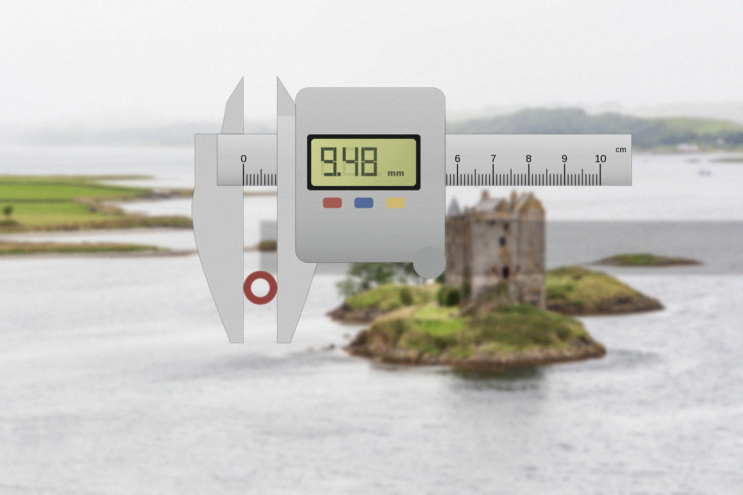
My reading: 9.48,mm
